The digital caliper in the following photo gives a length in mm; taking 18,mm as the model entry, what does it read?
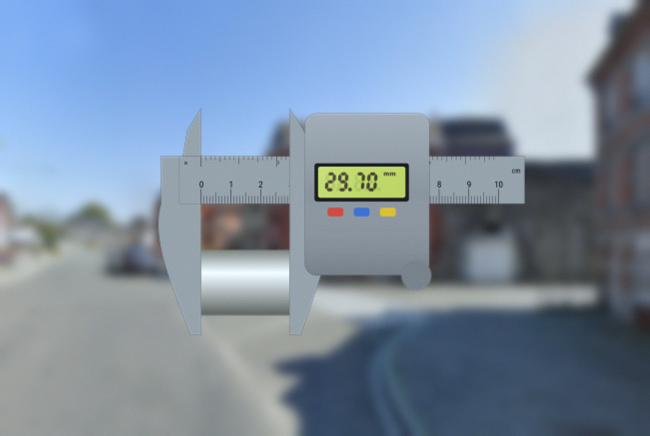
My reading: 29.70,mm
